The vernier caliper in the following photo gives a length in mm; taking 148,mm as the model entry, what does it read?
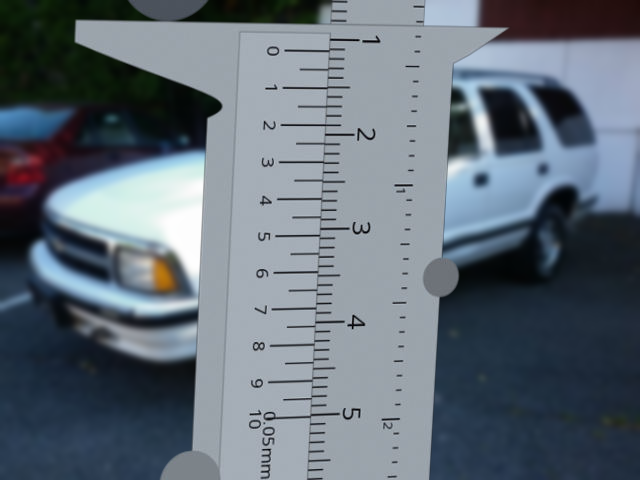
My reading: 11.2,mm
